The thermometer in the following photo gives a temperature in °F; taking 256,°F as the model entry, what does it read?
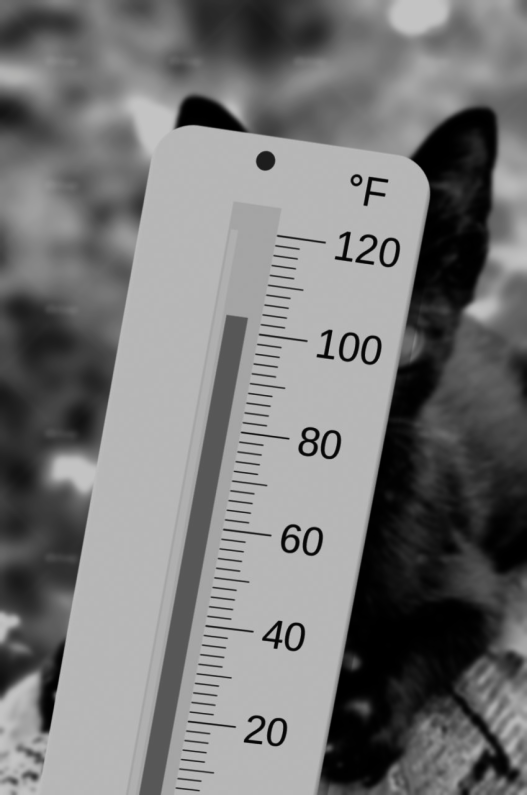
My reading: 103,°F
